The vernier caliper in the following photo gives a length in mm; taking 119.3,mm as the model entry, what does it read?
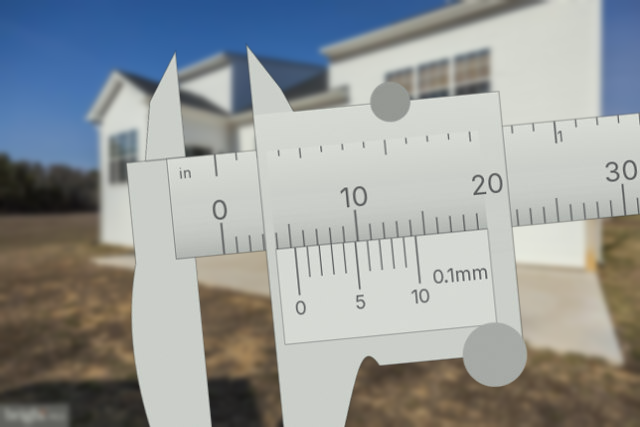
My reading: 5.3,mm
